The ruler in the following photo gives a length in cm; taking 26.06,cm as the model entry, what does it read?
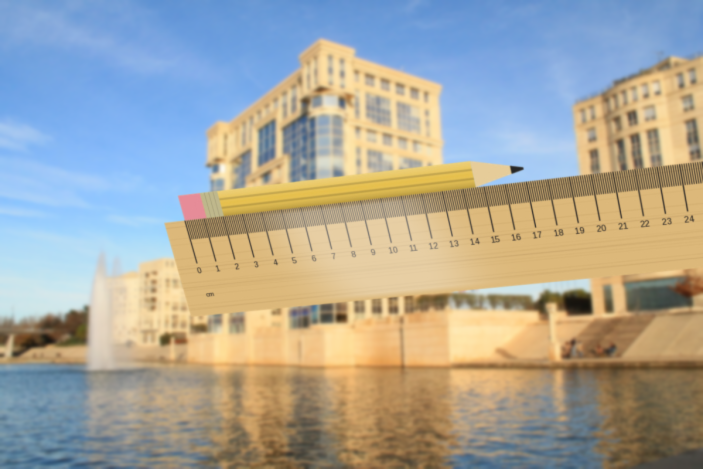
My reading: 17,cm
